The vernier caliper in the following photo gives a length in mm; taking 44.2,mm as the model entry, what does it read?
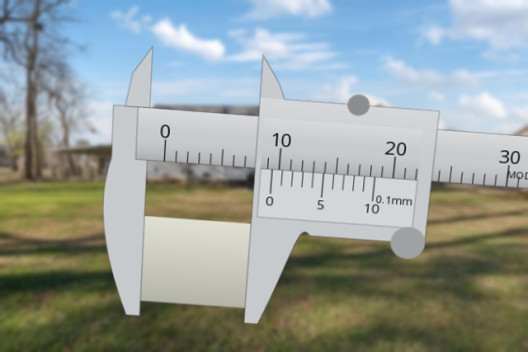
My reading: 9.4,mm
